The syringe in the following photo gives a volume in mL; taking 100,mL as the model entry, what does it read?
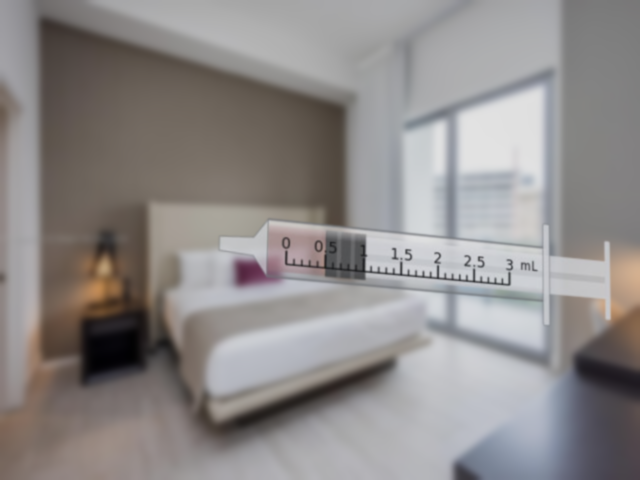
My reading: 0.5,mL
